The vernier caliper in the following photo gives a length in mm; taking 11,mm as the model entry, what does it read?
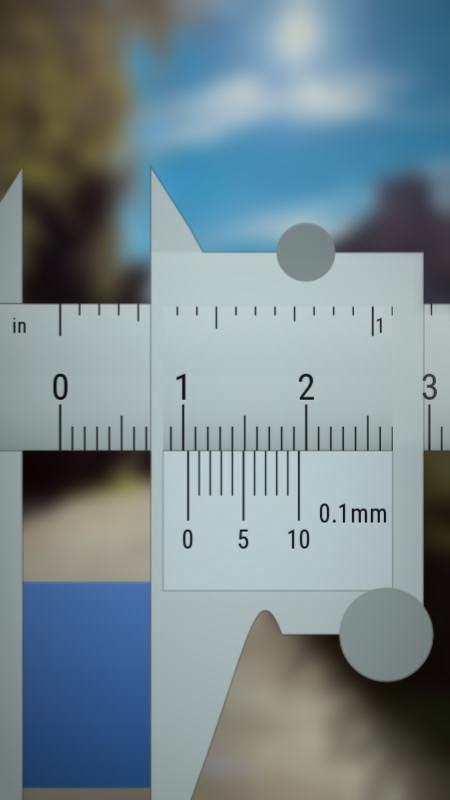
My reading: 10.4,mm
